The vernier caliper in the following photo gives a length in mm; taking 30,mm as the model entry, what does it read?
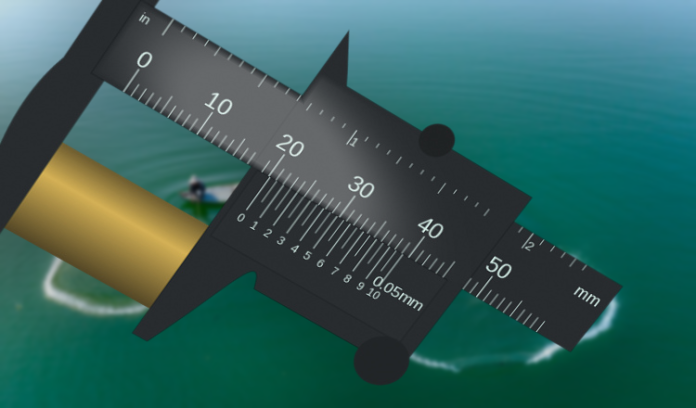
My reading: 20.2,mm
